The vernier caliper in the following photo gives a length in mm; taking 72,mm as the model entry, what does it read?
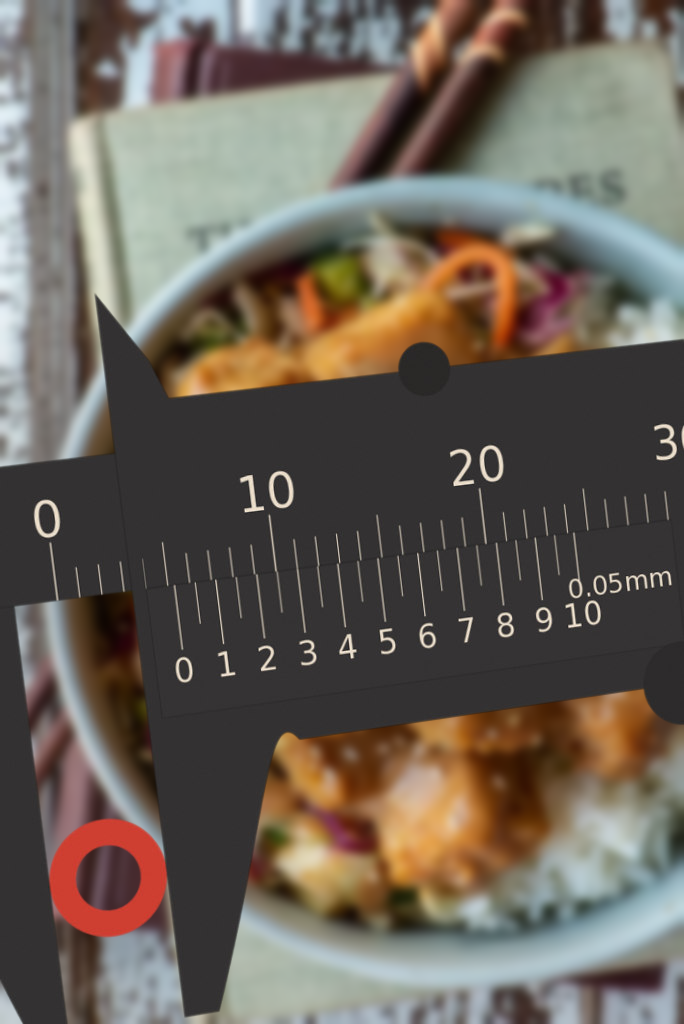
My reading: 5.3,mm
